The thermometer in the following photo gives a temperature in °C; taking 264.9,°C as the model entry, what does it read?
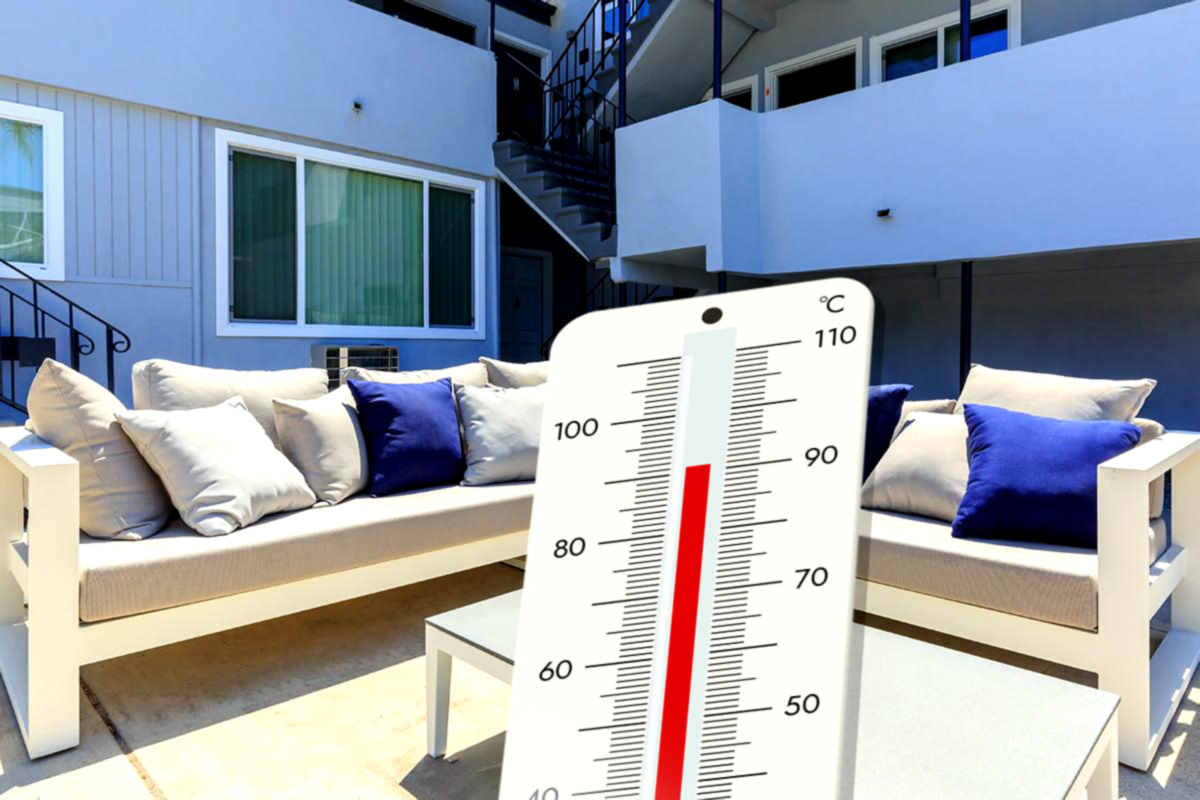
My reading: 91,°C
